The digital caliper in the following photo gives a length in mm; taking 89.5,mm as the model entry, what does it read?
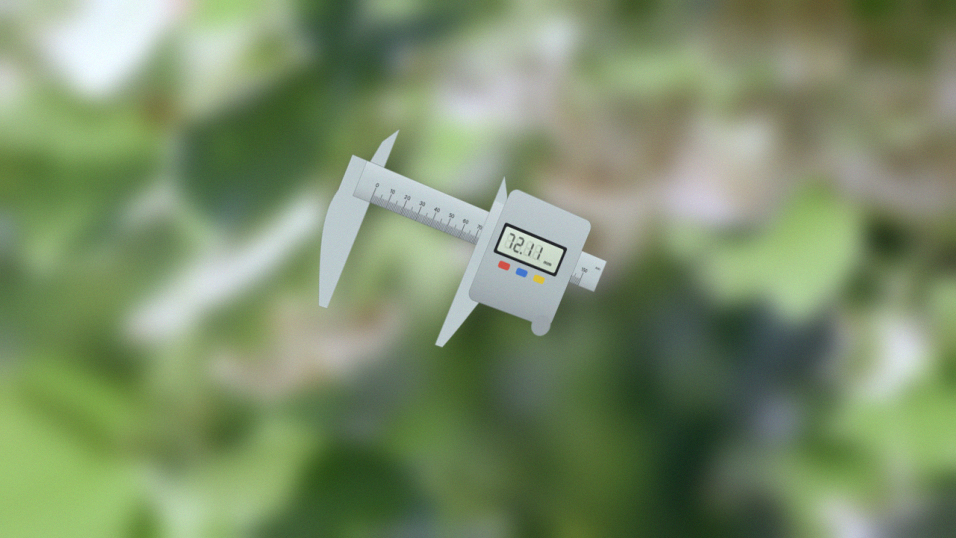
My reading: 72.11,mm
